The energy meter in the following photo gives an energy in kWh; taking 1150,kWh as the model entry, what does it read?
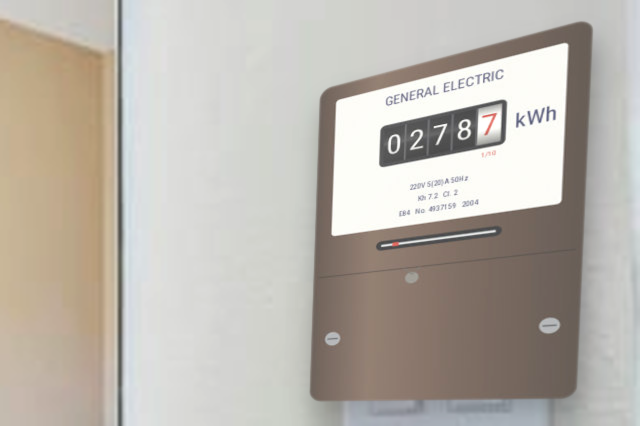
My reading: 278.7,kWh
